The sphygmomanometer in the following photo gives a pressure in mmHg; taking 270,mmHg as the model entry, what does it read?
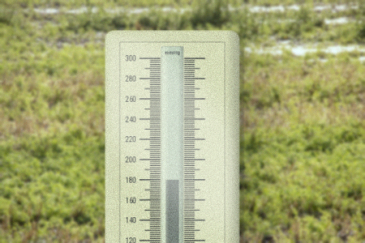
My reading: 180,mmHg
